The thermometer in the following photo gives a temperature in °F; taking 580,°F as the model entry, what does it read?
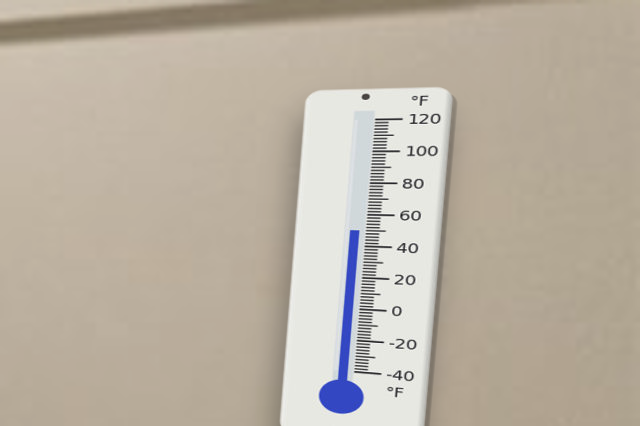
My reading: 50,°F
